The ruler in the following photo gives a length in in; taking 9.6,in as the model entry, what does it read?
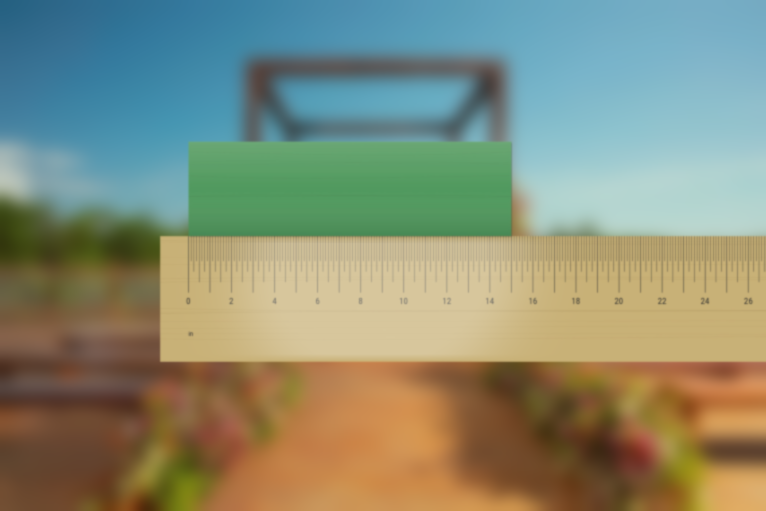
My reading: 15,in
